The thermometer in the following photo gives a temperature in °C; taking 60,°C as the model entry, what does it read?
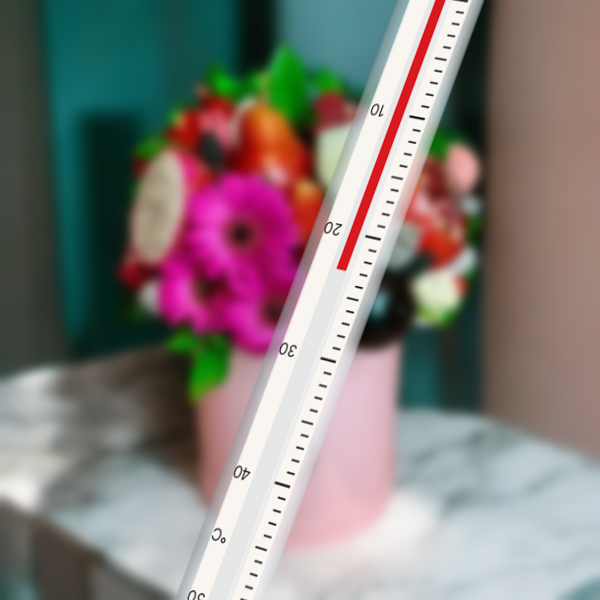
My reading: 23,°C
